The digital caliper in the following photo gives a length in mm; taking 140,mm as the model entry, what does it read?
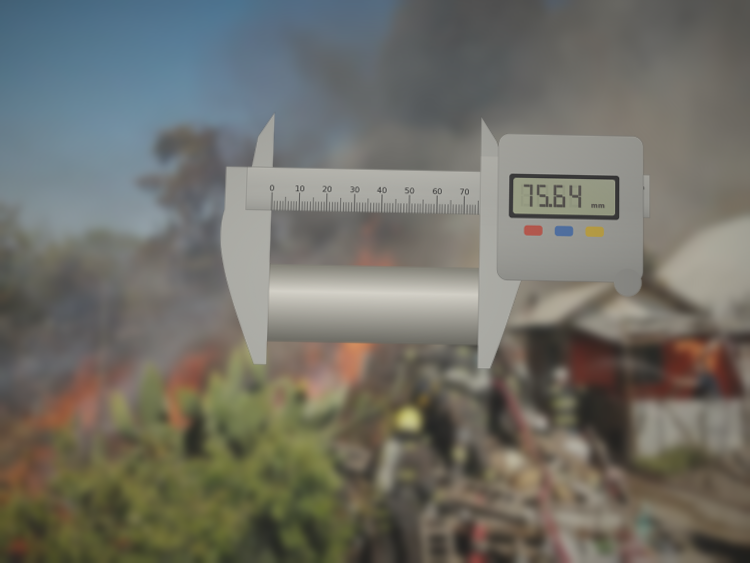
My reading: 75.64,mm
